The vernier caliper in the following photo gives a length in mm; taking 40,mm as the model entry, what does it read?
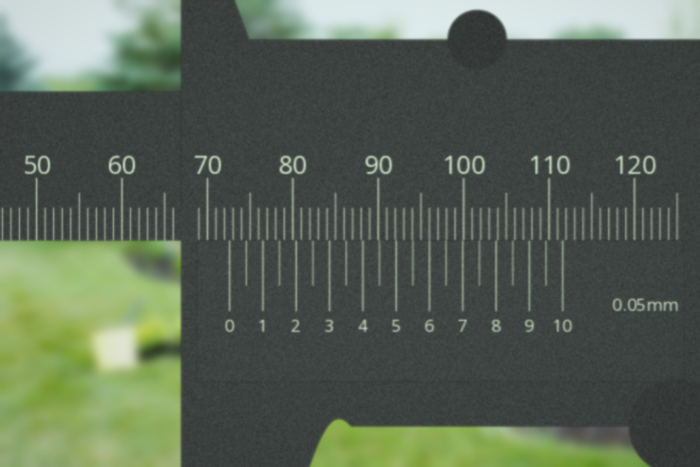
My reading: 72.6,mm
